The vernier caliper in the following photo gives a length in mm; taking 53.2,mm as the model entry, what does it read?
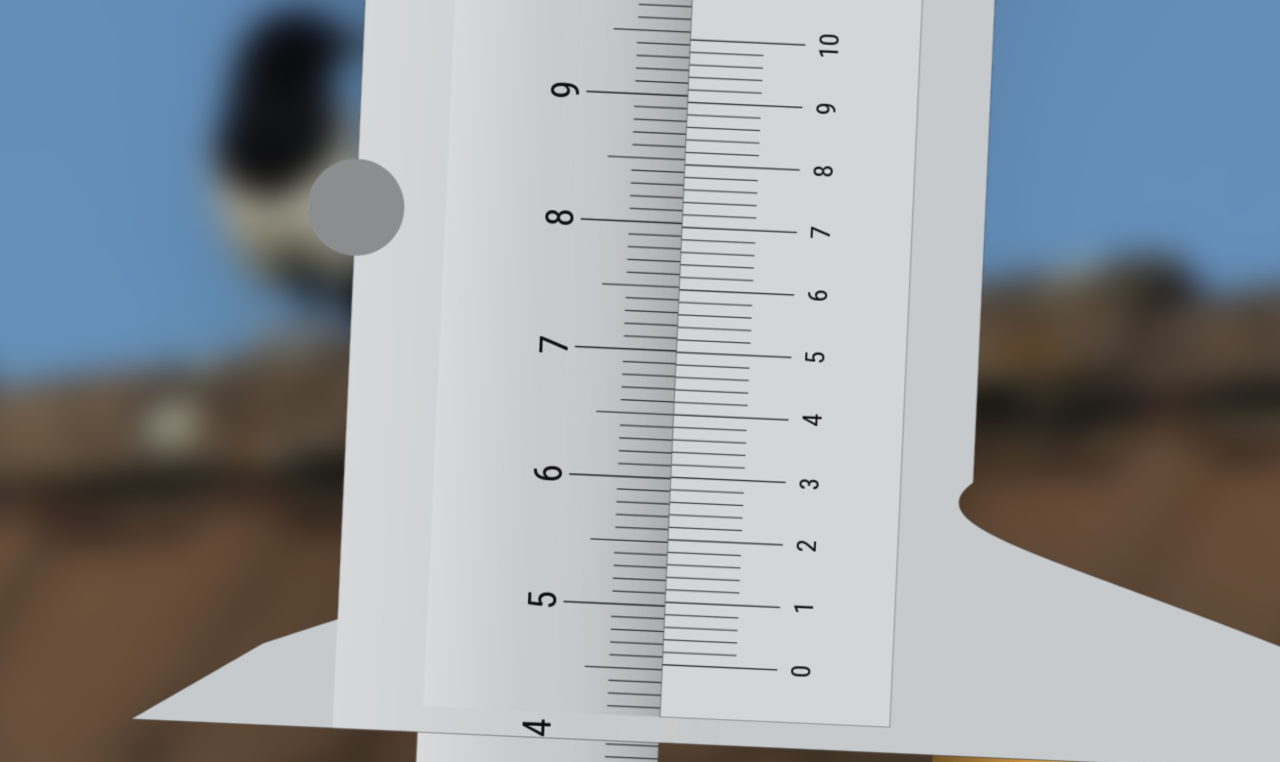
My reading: 45.4,mm
